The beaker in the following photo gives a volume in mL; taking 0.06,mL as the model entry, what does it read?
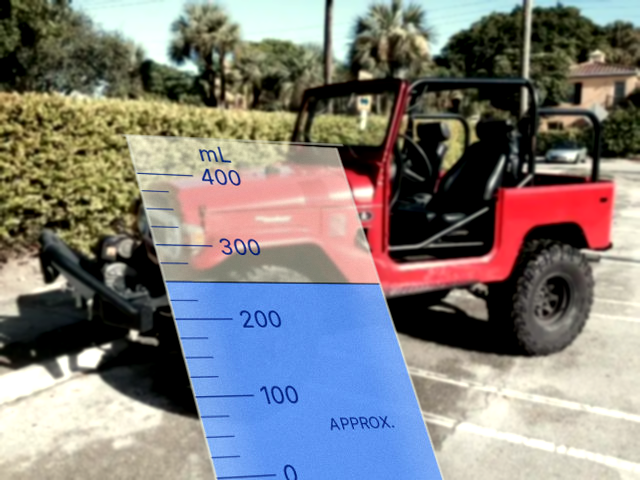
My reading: 250,mL
